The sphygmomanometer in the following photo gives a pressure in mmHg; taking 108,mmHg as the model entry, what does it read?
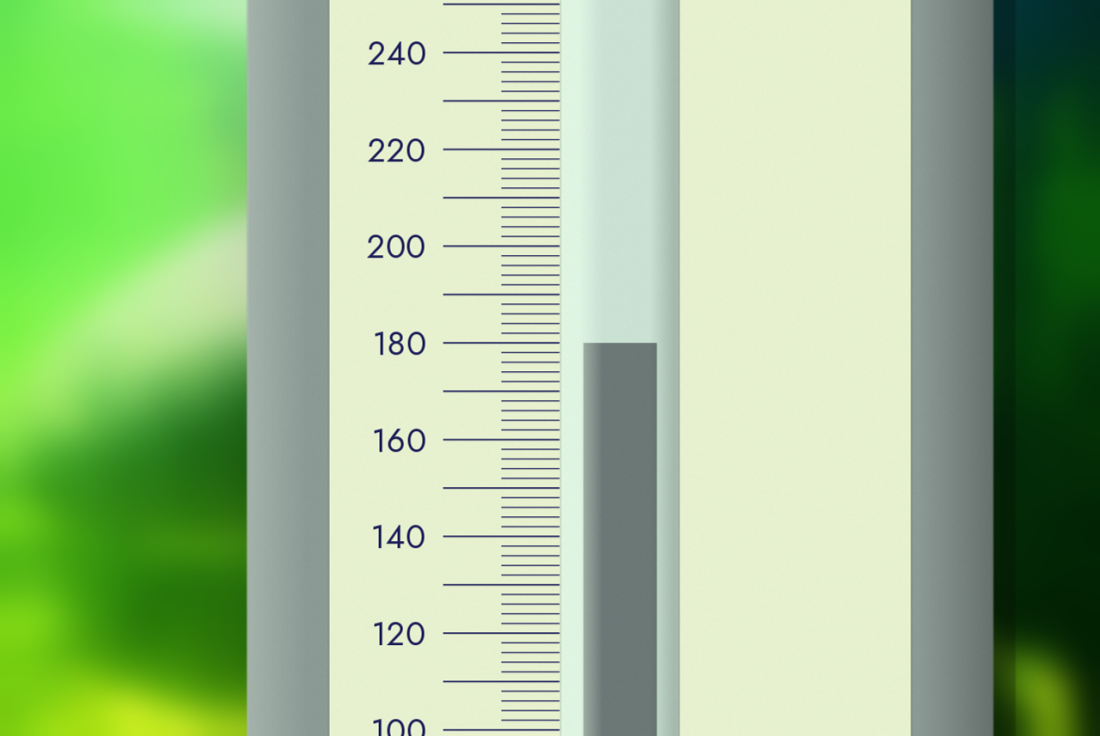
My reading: 180,mmHg
